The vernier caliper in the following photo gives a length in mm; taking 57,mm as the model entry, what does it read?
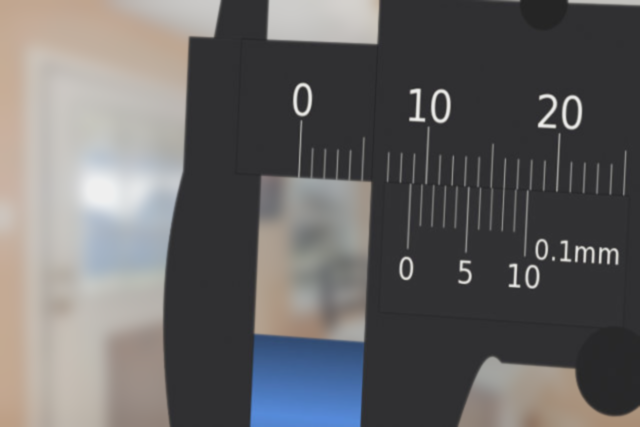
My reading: 8.8,mm
